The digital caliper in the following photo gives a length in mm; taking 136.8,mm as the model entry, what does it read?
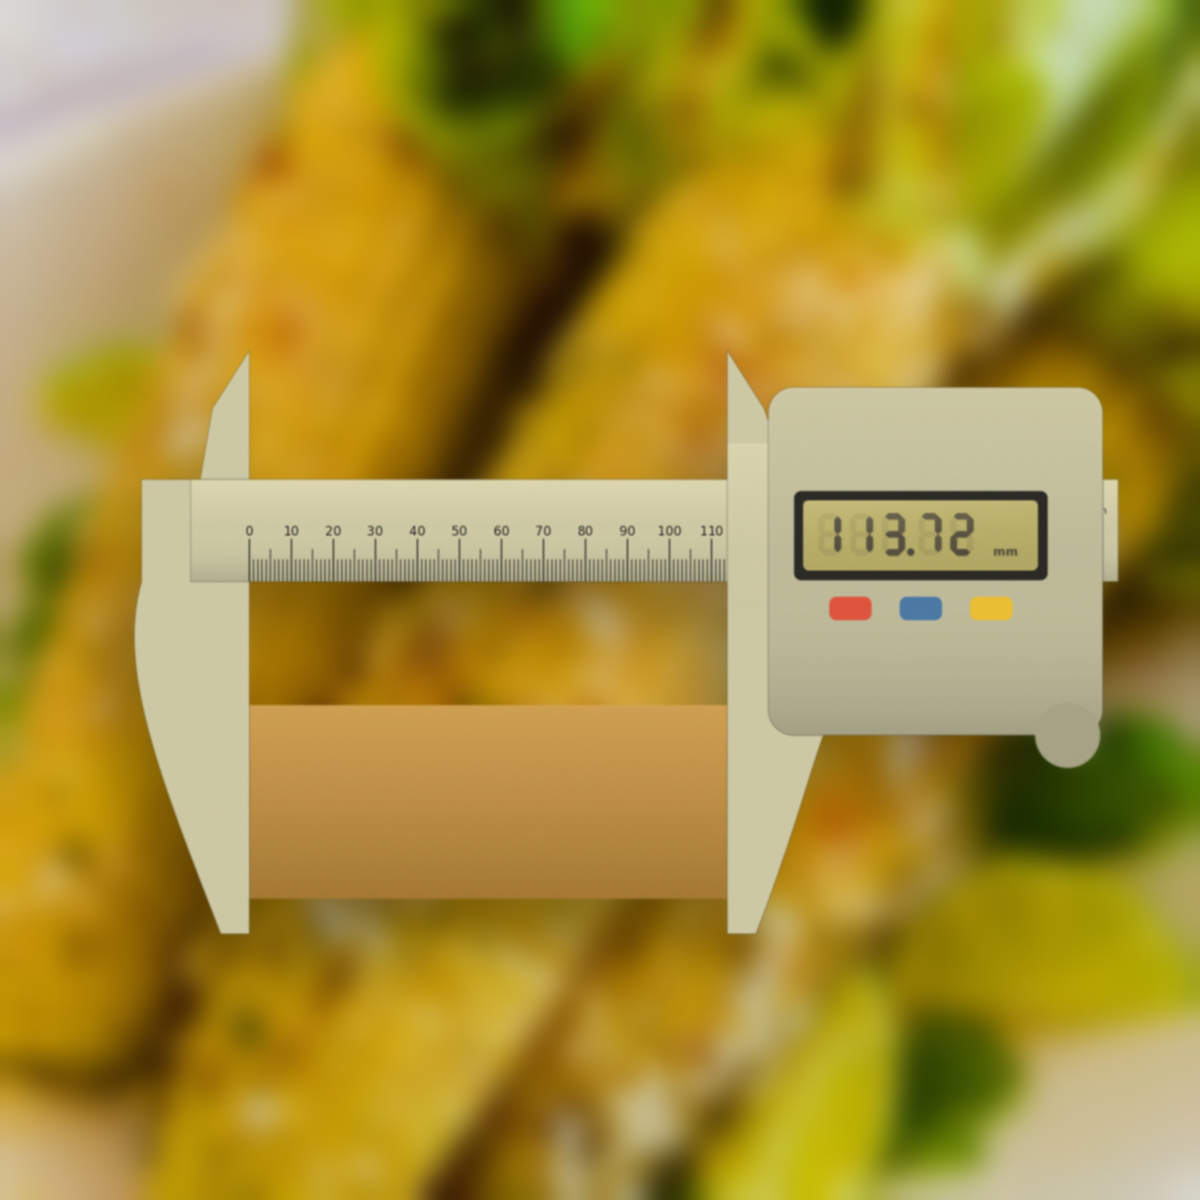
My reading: 113.72,mm
